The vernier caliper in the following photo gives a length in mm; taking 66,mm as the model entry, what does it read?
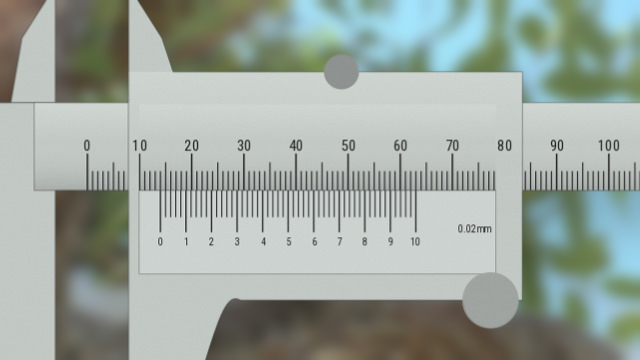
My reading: 14.0,mm
